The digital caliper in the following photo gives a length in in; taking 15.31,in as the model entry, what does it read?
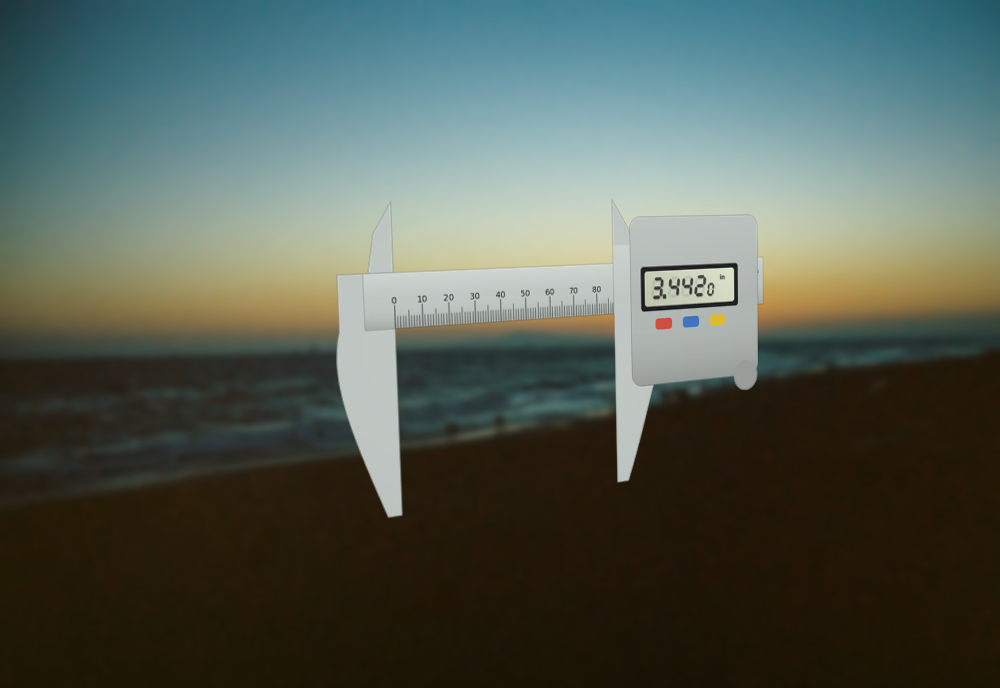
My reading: 3.4420,in
